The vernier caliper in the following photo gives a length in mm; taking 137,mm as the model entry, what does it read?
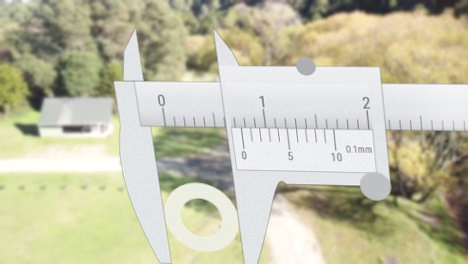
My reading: 7.6,mm
